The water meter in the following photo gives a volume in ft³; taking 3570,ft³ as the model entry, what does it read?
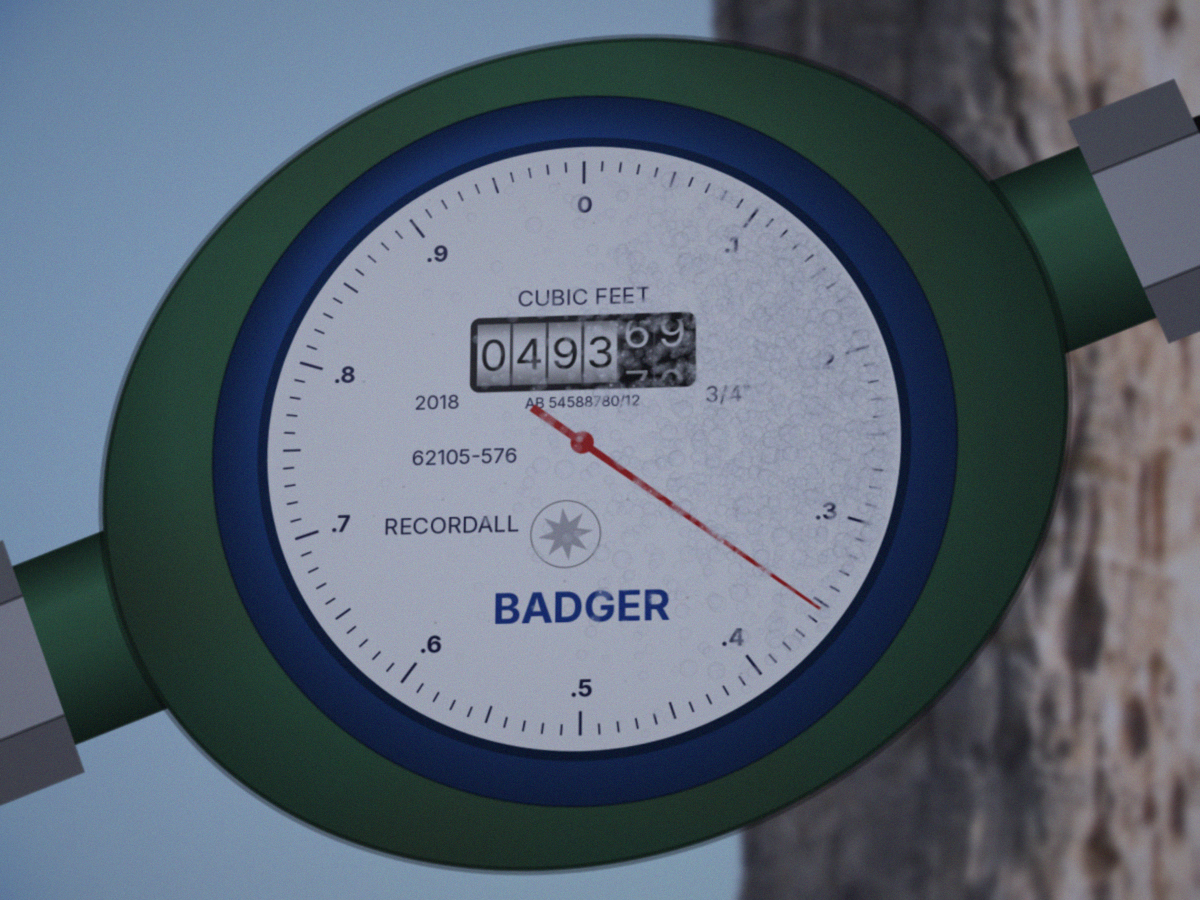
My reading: 49369.35,ft³
